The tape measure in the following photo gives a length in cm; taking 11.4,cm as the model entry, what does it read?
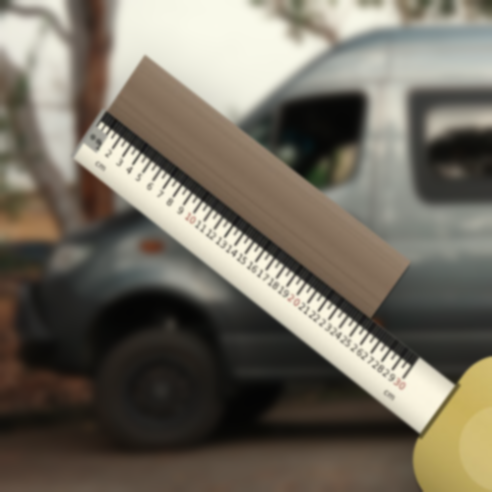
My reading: 25.5,cm
